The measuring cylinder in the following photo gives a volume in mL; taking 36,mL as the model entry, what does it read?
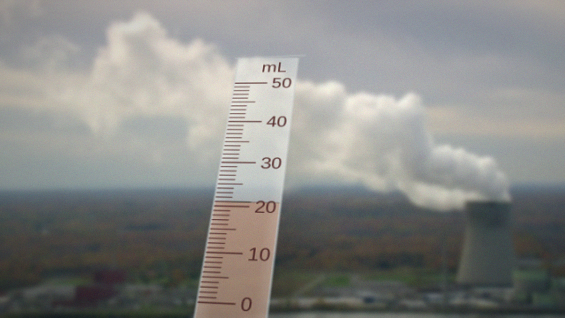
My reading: 21,mL
